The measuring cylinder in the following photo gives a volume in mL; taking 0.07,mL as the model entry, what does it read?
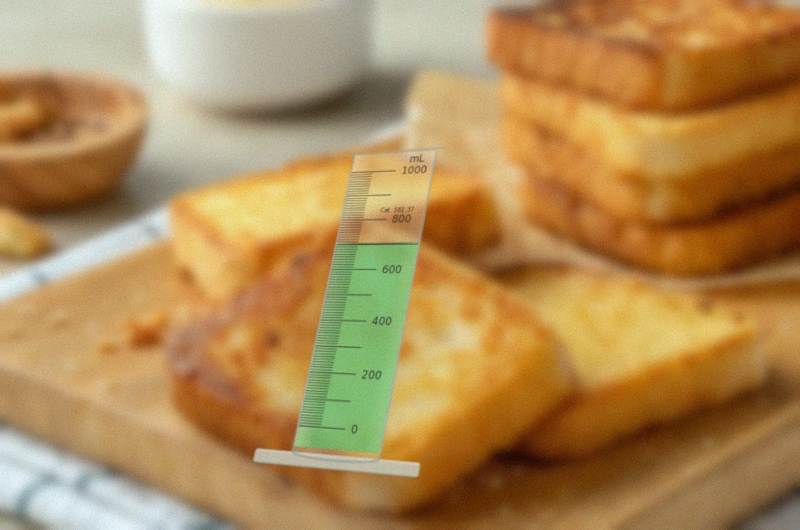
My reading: 700,mL
